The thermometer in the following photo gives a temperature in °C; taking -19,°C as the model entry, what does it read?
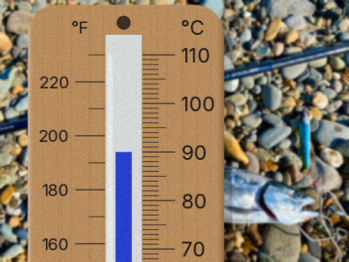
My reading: 90,°C
